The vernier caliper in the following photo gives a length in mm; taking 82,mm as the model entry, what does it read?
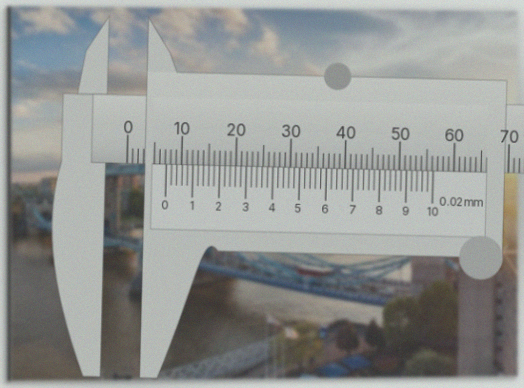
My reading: 7.2,mm
